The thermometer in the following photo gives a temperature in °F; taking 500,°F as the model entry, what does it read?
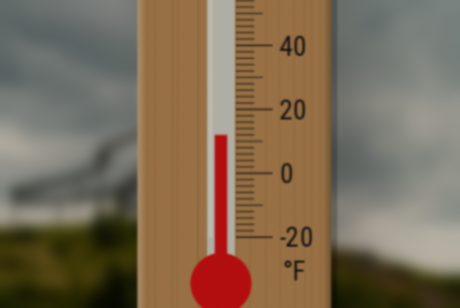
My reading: 12,°F
